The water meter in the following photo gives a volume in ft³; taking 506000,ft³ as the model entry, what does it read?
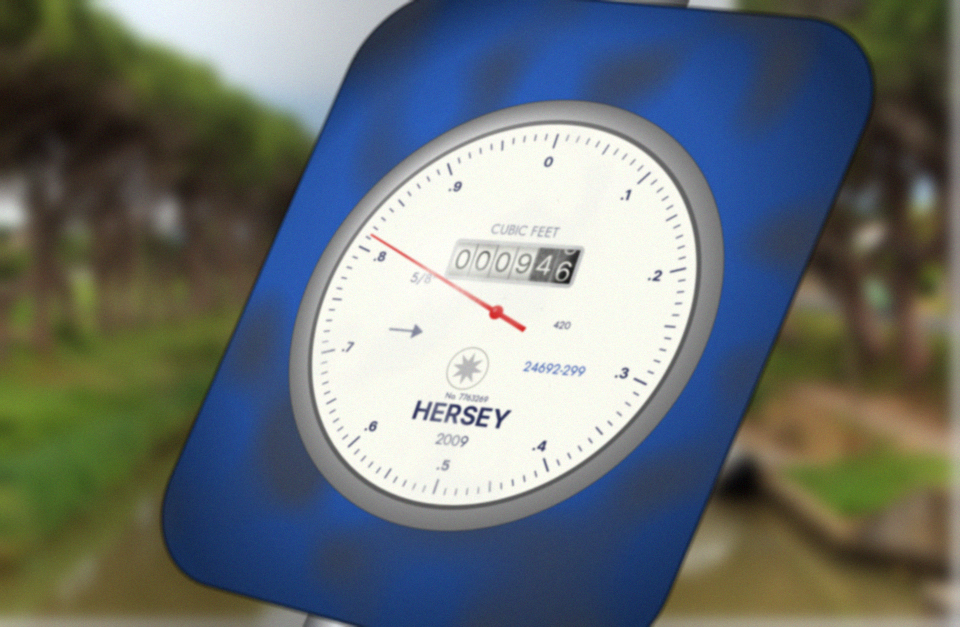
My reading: 945.81,ft³
